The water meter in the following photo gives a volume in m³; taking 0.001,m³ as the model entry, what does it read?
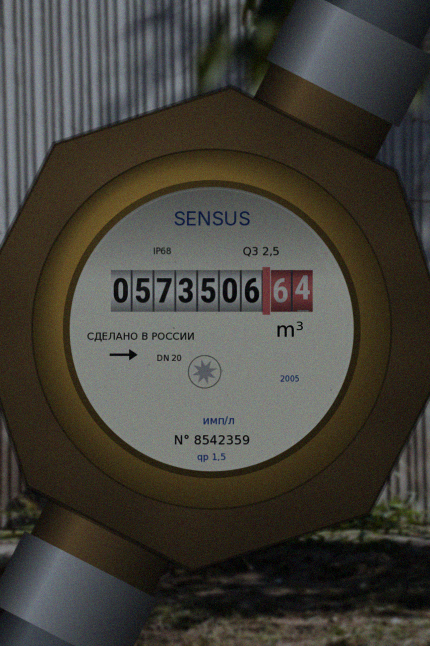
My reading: 573506.64,m³
